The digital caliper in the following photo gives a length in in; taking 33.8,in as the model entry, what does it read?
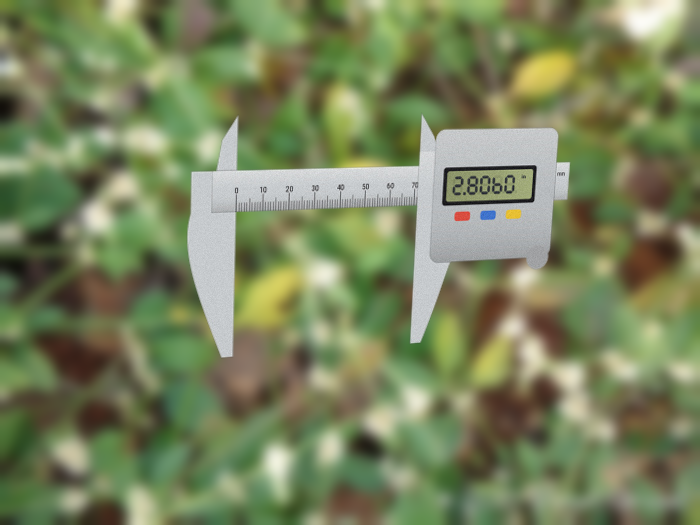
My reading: 2.8060,in
